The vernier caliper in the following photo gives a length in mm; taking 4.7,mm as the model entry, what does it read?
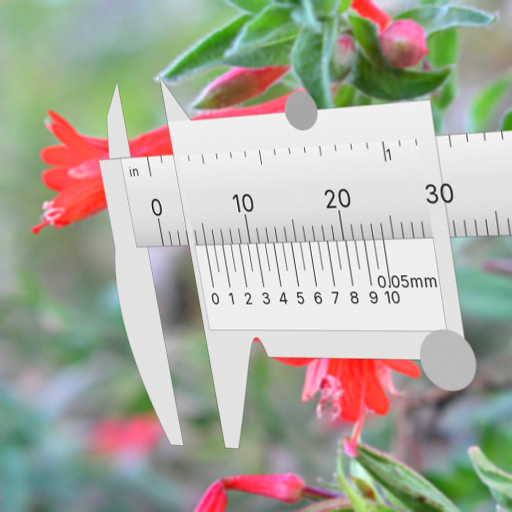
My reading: 5.0,mm
